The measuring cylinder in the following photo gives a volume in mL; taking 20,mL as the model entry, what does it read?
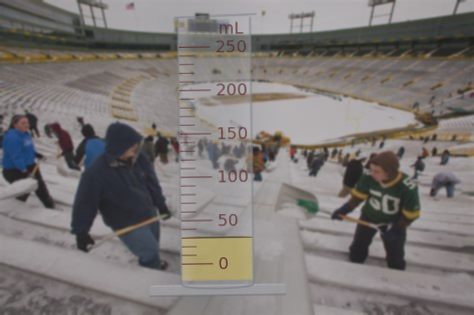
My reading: 30,mL
